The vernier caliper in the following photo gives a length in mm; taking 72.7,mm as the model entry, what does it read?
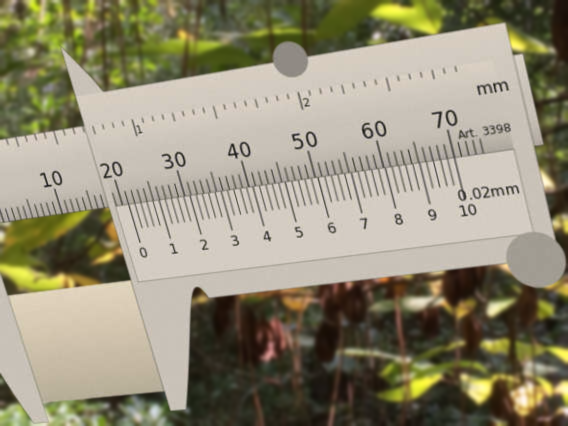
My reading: 21.0,mm
